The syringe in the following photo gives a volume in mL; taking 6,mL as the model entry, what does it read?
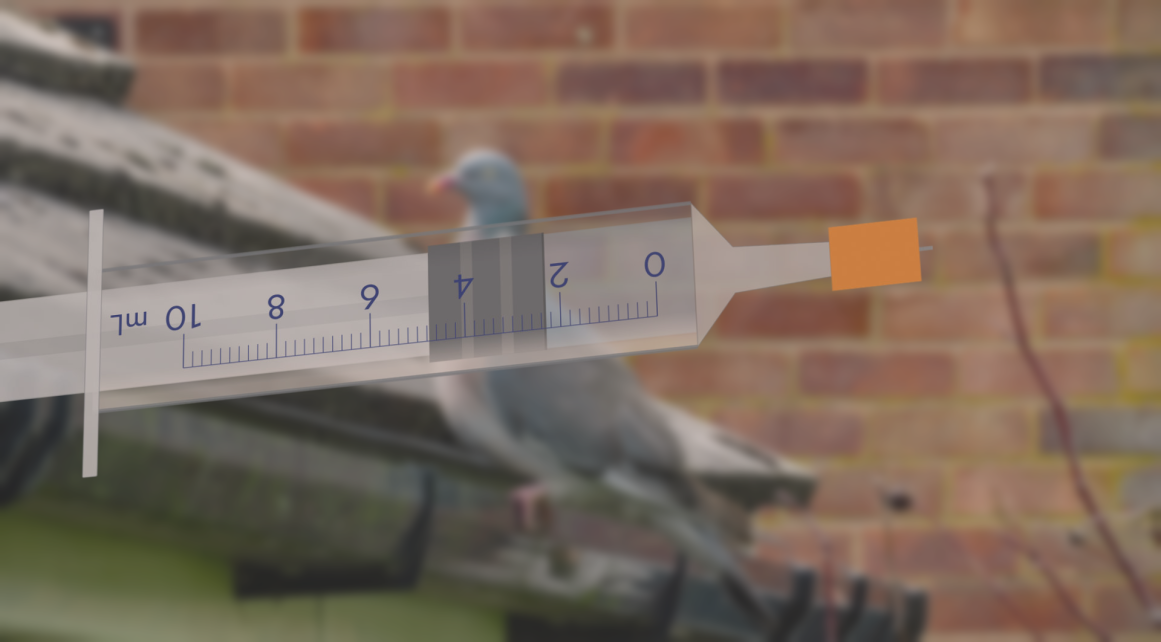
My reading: 2.3,mL
